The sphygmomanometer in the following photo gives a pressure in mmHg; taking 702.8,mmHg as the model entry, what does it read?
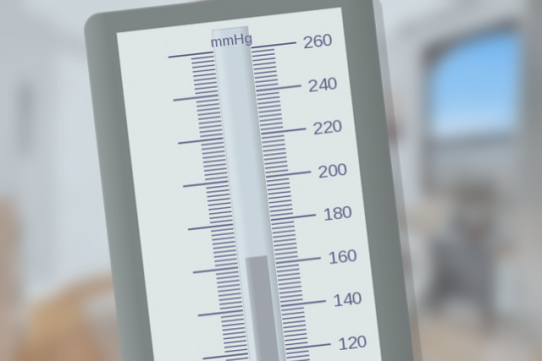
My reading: 164,mmHg
